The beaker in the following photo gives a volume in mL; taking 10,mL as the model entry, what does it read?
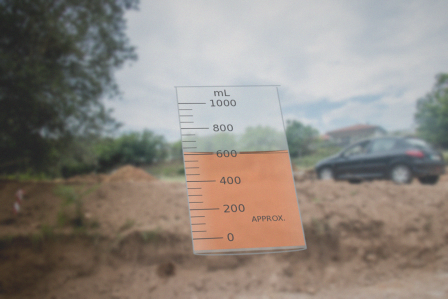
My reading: 600,mL
